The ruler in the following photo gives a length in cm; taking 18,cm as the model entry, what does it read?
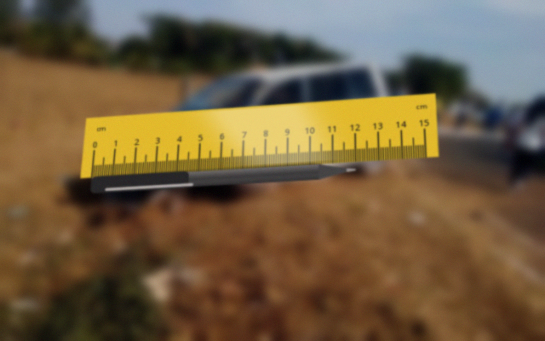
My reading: 12,cm
